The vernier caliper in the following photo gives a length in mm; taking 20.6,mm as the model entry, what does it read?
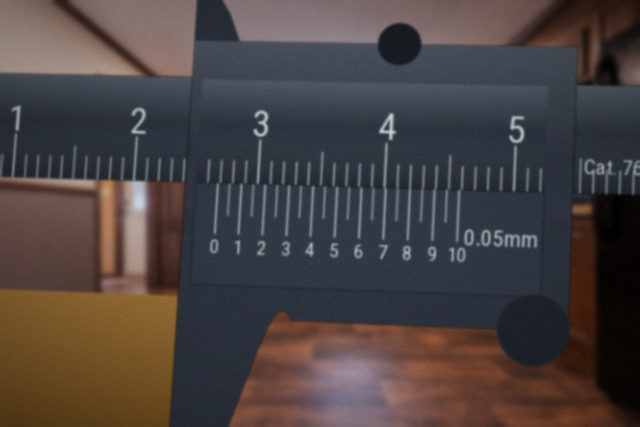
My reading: 26.8,mm
